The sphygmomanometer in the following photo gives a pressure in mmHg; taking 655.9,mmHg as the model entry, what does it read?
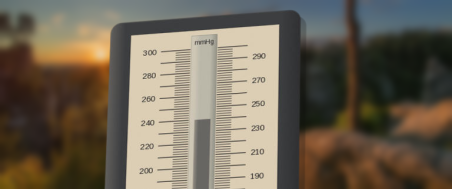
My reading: 240,mmHg
